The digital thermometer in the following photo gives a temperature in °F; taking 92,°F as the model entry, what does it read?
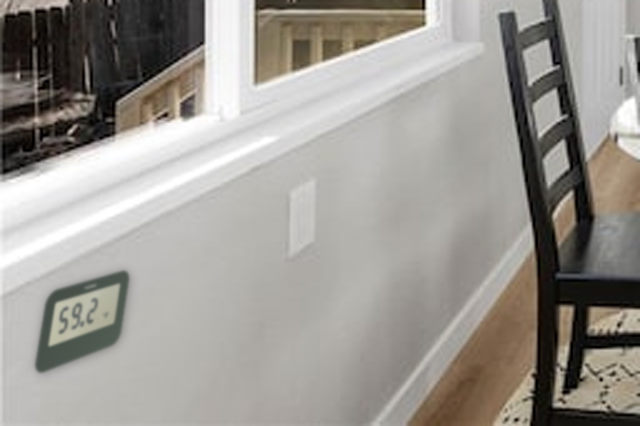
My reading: 59.2,°F
